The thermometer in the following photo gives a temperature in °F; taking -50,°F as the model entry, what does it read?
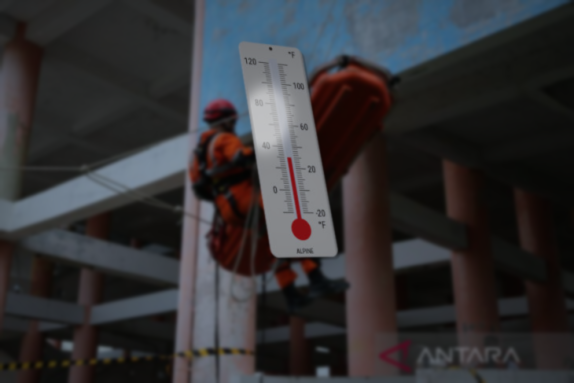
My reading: 30,°F
